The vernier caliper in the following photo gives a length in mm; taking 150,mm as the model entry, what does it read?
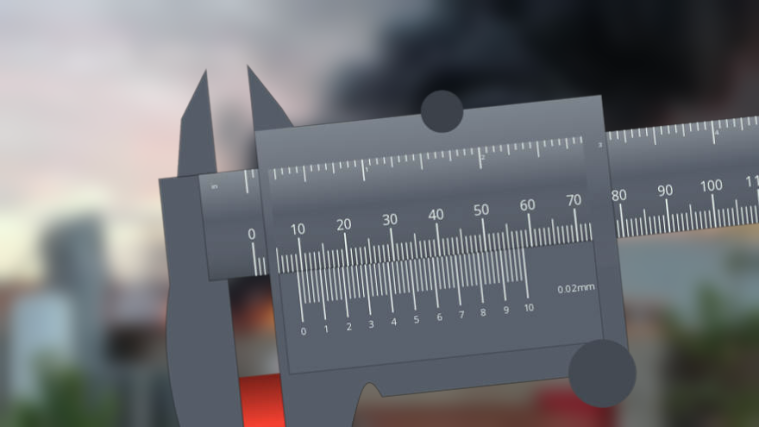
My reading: 9.0,mm
